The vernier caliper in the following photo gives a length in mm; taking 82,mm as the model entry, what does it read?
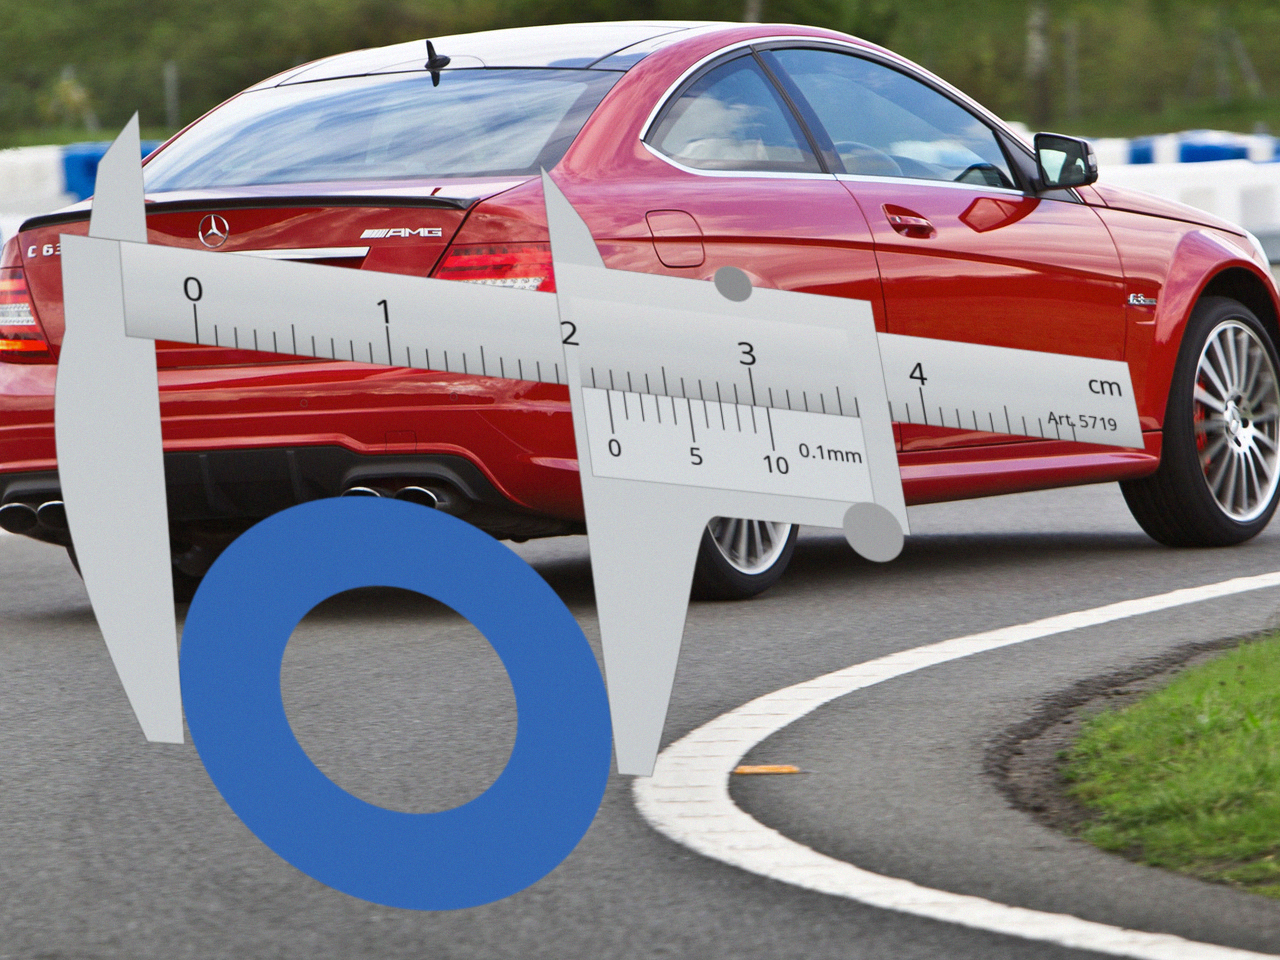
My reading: 21.7,mm
